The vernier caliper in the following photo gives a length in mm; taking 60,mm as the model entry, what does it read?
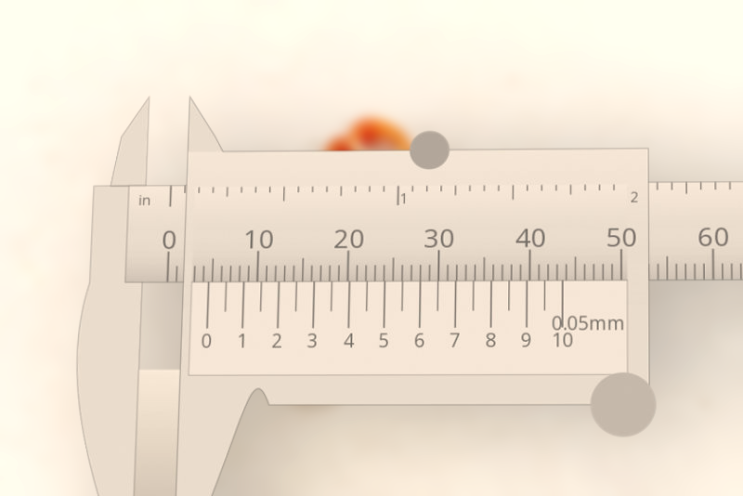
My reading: 4.6,mm
